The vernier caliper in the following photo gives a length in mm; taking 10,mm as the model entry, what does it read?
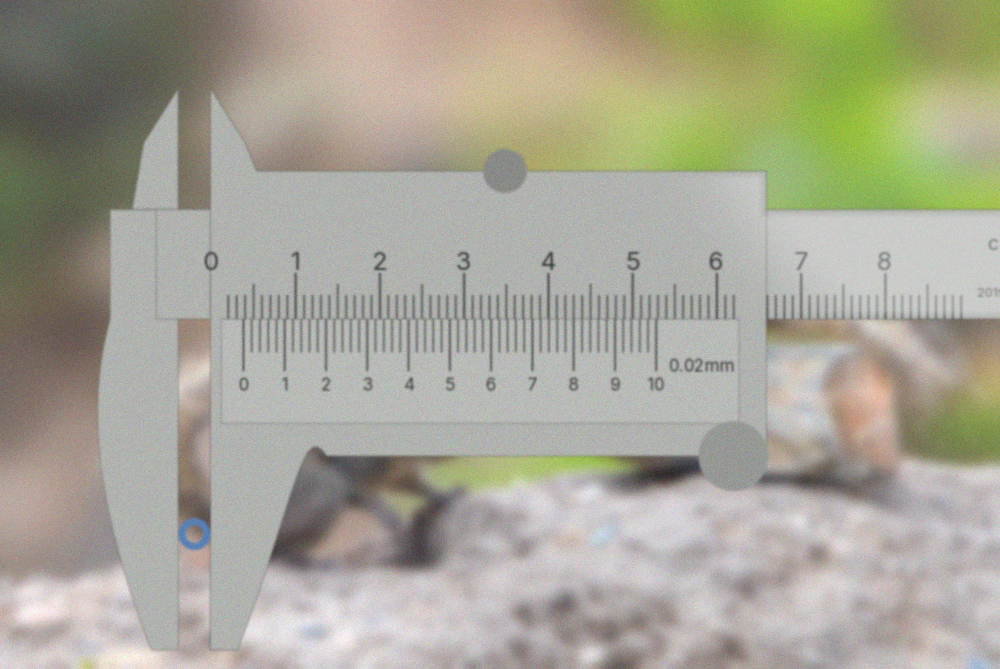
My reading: 3.8,mm
